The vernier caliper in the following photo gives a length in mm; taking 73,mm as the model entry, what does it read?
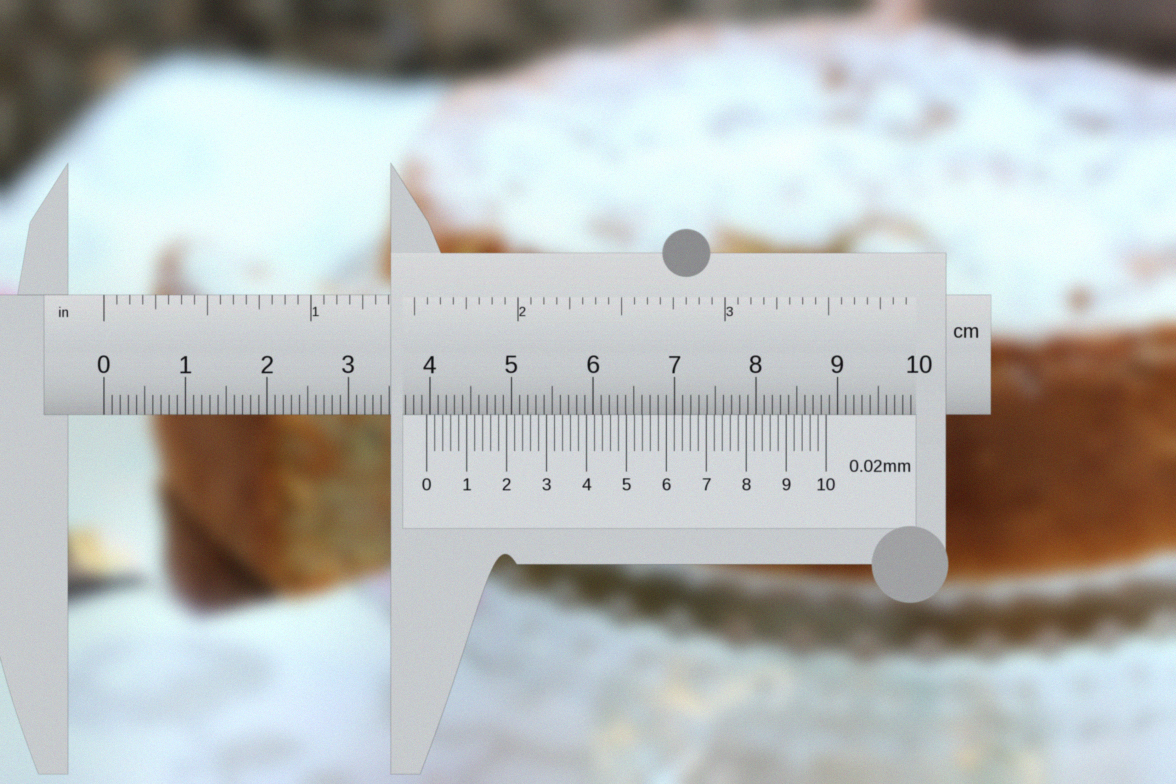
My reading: 39.6,mm
